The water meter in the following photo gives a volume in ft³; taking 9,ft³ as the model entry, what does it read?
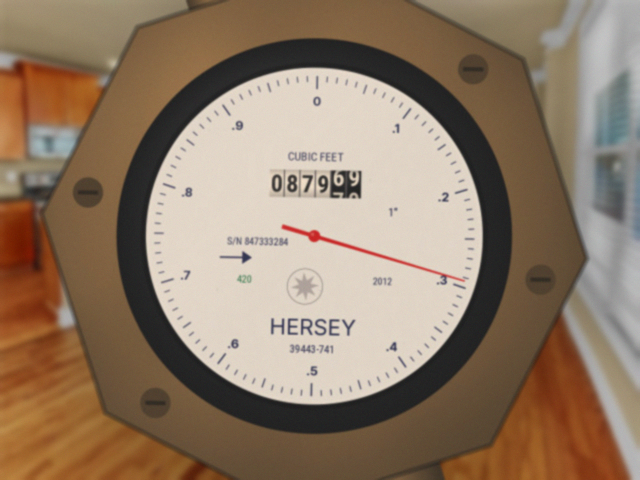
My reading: 87969.29,ft³
